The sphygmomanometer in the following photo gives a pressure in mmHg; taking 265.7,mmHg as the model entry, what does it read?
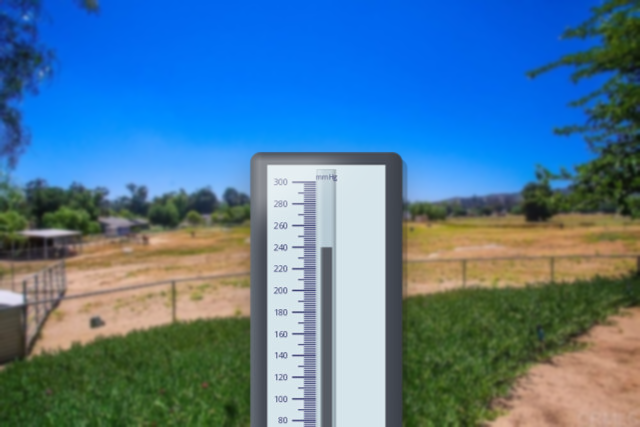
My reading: 240,mmHg
